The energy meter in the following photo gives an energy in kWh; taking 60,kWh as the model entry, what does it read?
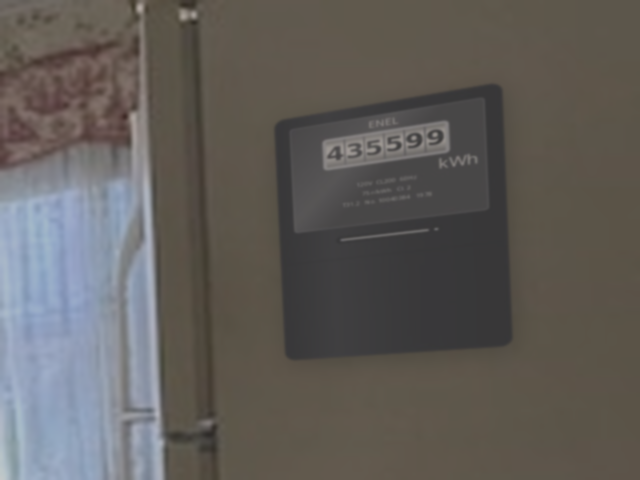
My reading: 435599,kWh
